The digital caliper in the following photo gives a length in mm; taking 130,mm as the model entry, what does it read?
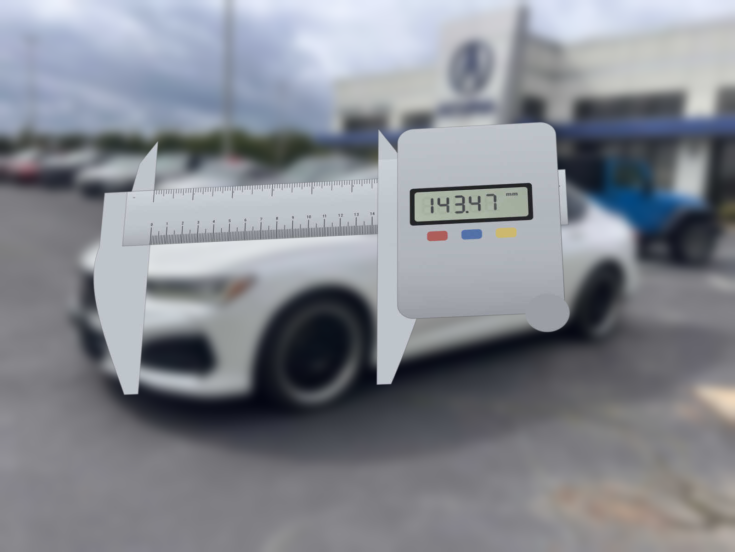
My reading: 143.47,mm
